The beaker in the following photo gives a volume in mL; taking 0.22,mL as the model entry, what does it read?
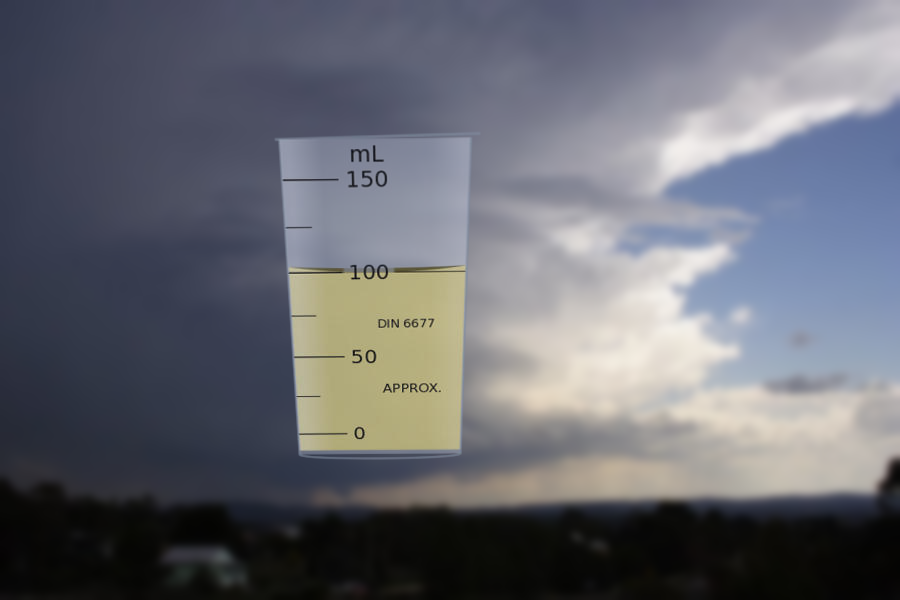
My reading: 100,mL
